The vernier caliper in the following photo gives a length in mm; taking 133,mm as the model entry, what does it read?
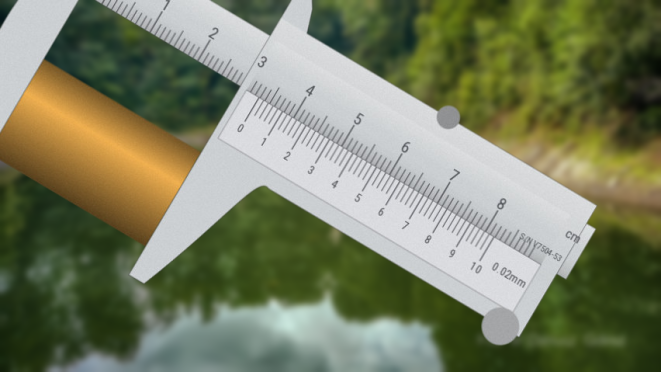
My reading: 32.8,mm
